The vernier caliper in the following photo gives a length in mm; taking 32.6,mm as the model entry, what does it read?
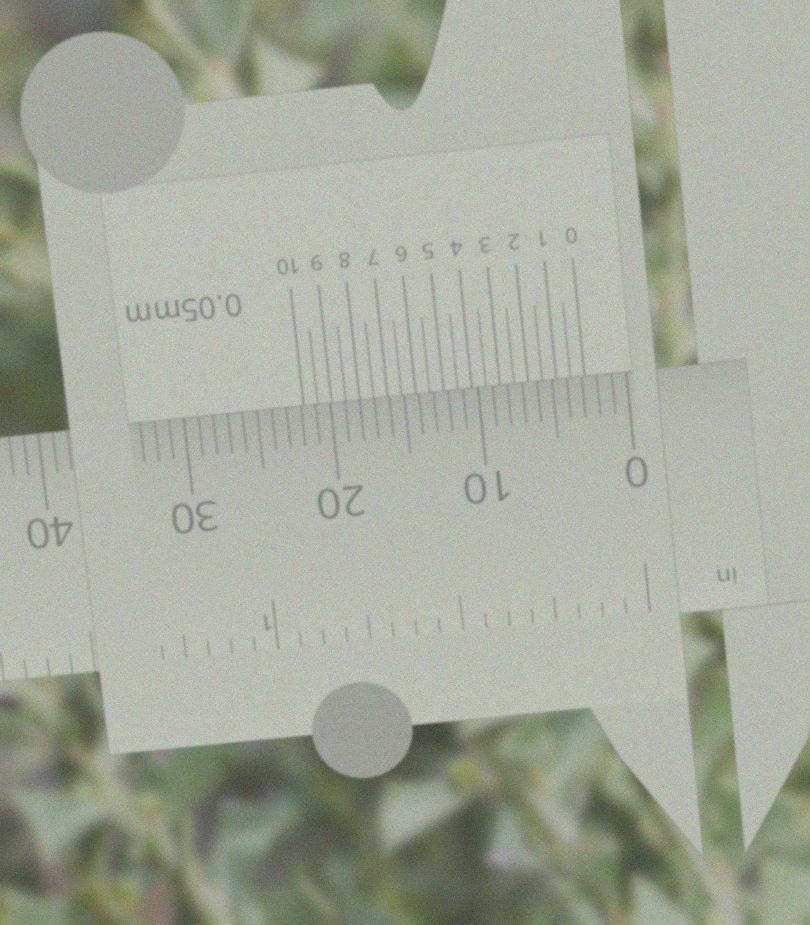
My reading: 2.8,mm
